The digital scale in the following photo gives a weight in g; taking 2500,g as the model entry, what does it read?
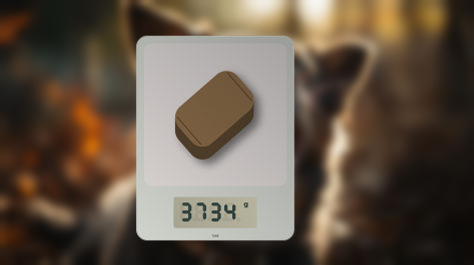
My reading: 3734,g
